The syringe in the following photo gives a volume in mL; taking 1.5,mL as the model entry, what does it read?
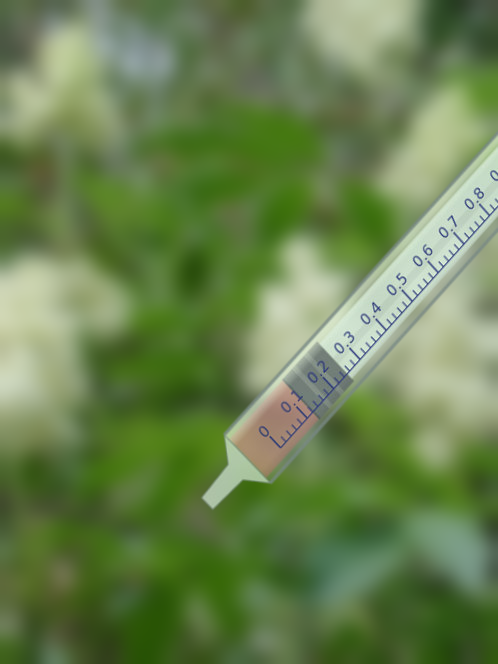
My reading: 0.12,mL
